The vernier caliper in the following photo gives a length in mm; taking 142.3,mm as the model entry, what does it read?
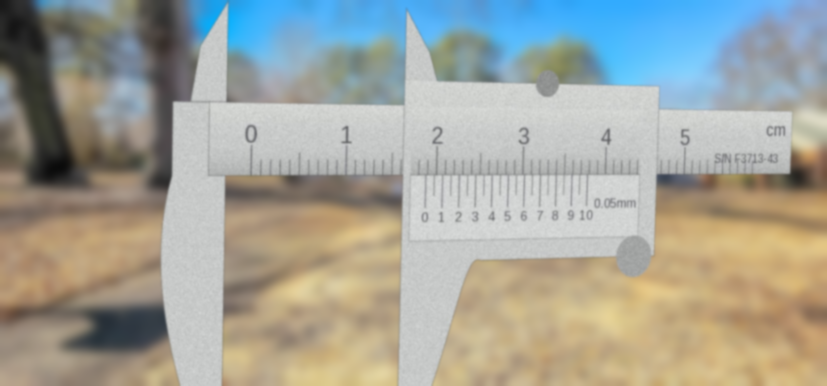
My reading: 18.8,mm
